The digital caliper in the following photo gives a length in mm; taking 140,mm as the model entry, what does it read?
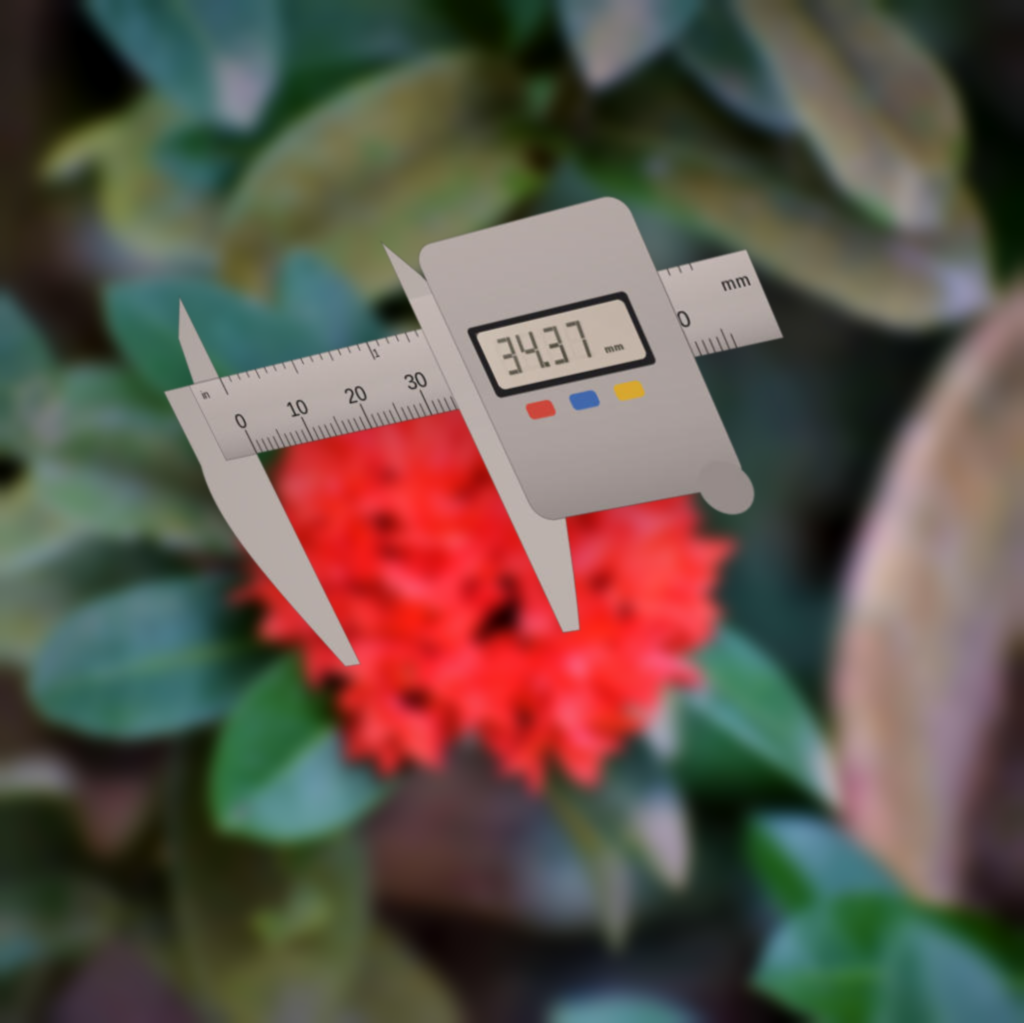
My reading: 34.37,mm
